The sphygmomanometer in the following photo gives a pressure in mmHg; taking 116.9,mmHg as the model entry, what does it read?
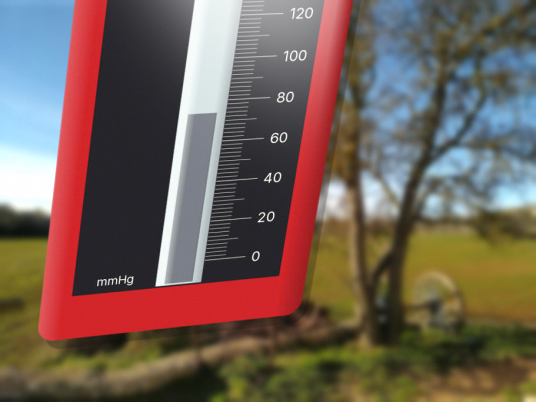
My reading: 74,mmHg
